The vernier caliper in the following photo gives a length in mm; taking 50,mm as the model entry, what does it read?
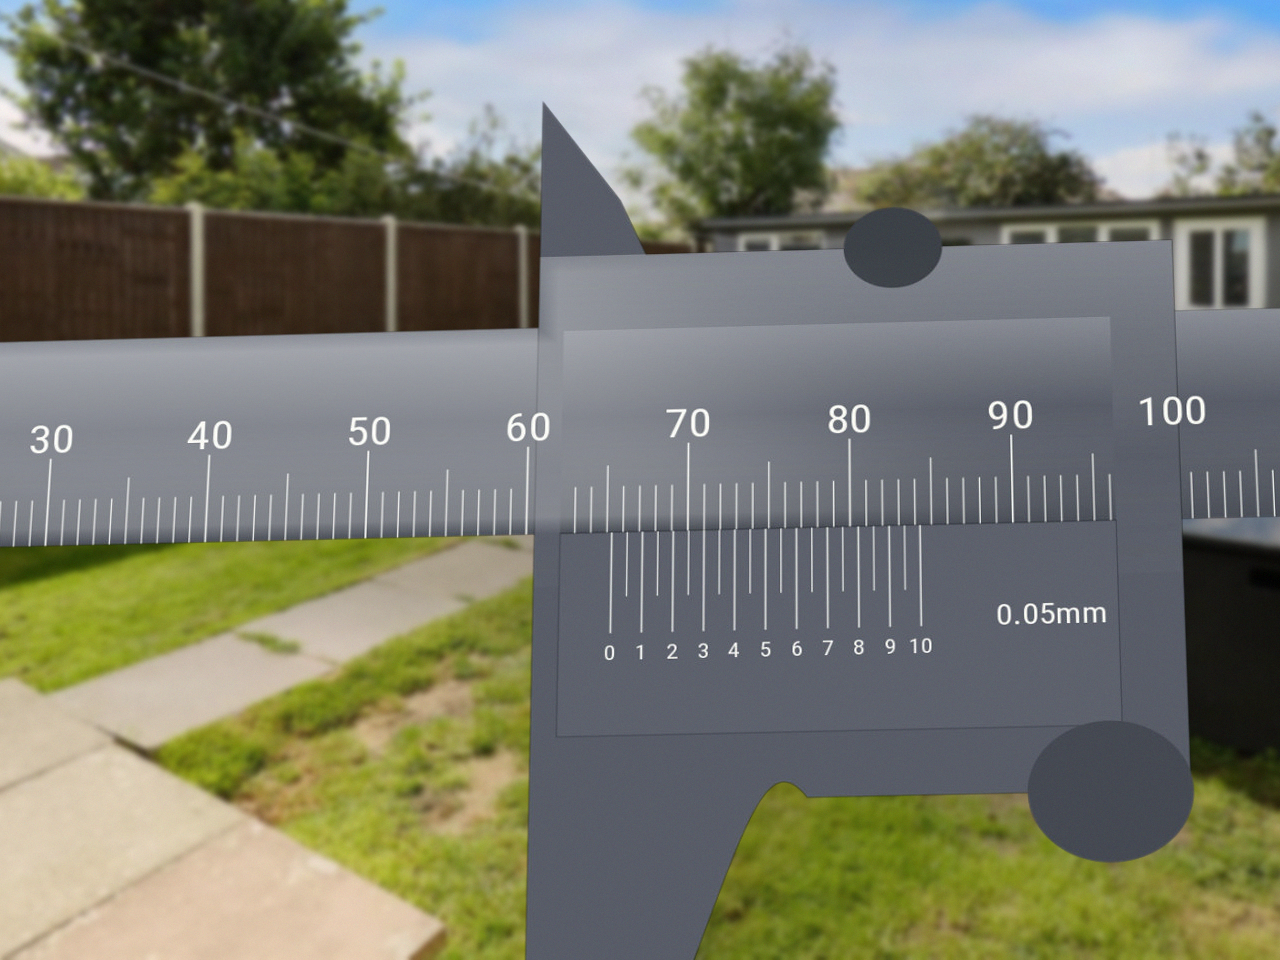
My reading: 65.3,mm
